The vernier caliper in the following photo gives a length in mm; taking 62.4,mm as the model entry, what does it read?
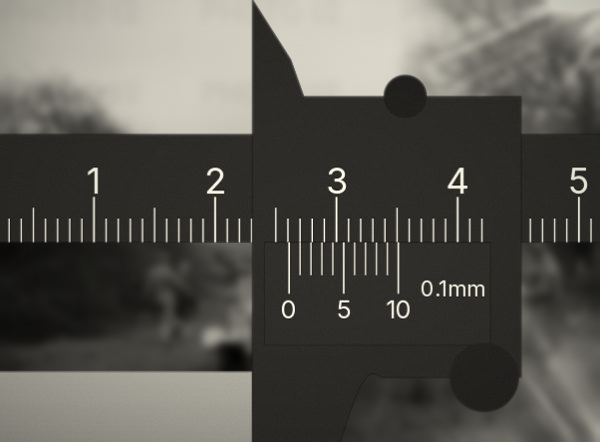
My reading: 26.1,mm
